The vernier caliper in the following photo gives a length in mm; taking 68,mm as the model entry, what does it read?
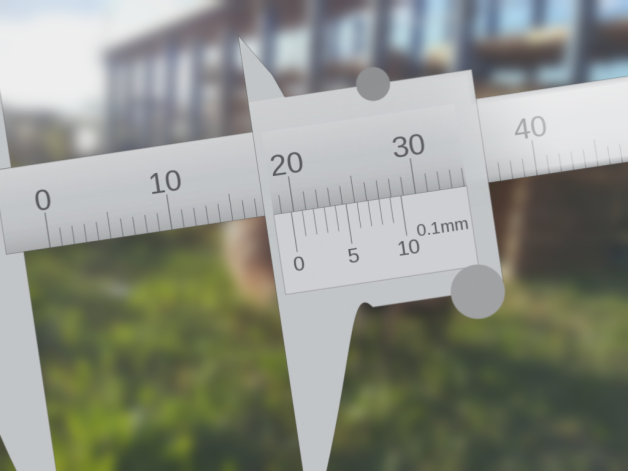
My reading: 19.8,mm
